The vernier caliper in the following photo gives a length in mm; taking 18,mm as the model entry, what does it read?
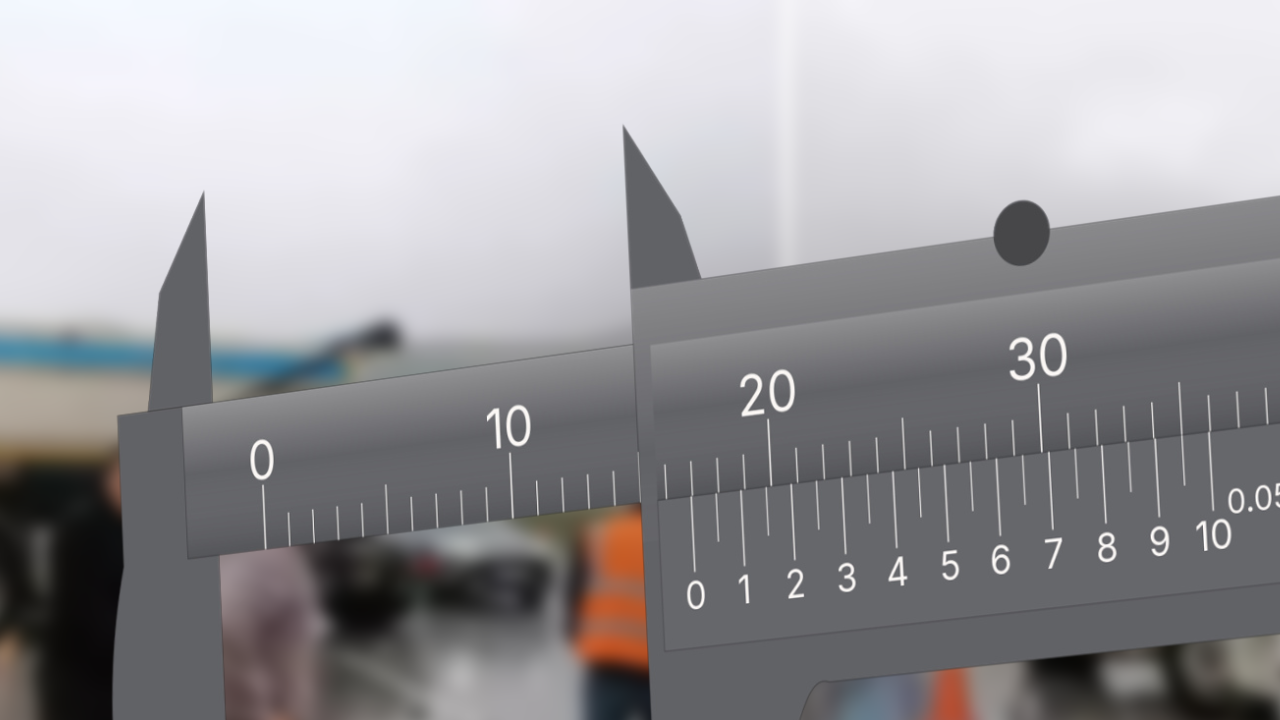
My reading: 16.95,mm
